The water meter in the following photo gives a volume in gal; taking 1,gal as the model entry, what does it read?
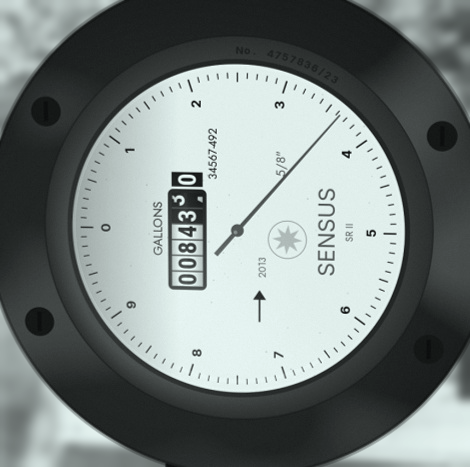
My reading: 84333.6,gal
